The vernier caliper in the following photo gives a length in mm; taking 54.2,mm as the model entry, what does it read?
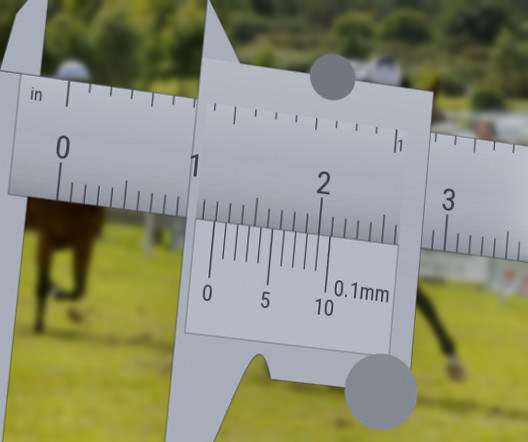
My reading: 11.9,mm
